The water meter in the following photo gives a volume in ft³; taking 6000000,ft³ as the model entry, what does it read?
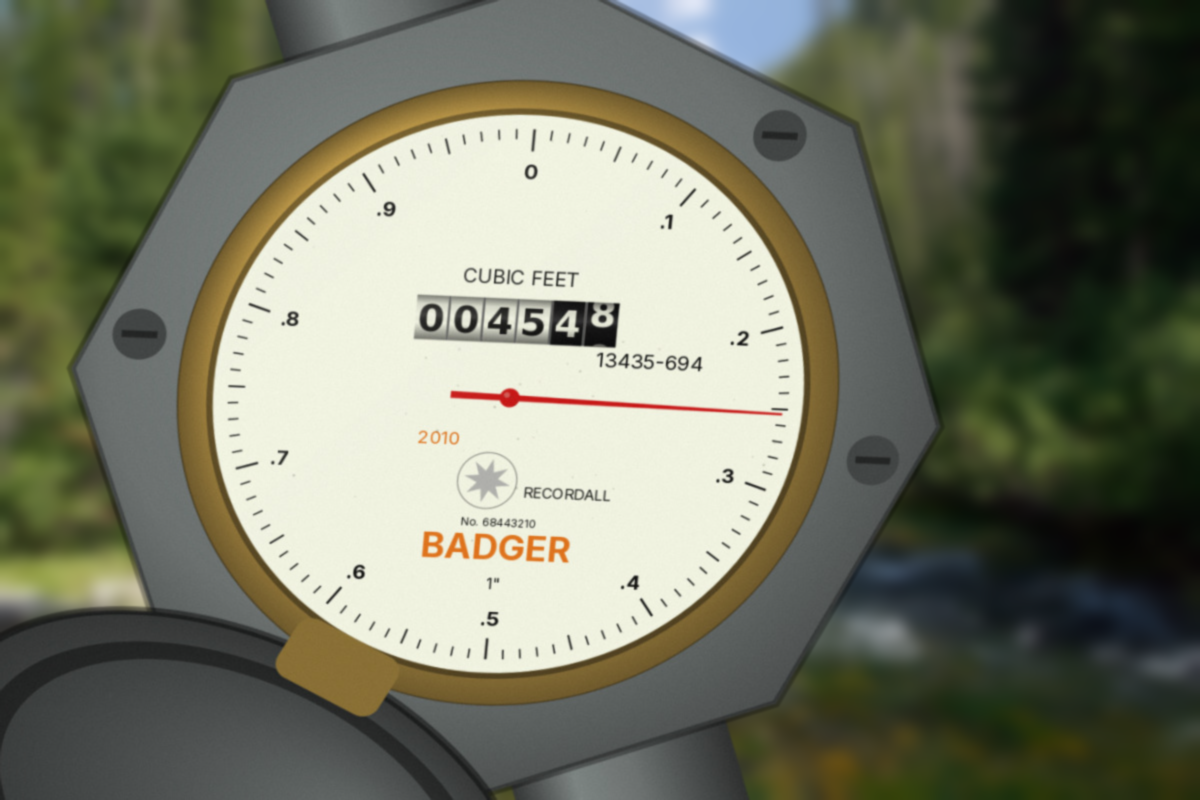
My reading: 4548.25,ft³
